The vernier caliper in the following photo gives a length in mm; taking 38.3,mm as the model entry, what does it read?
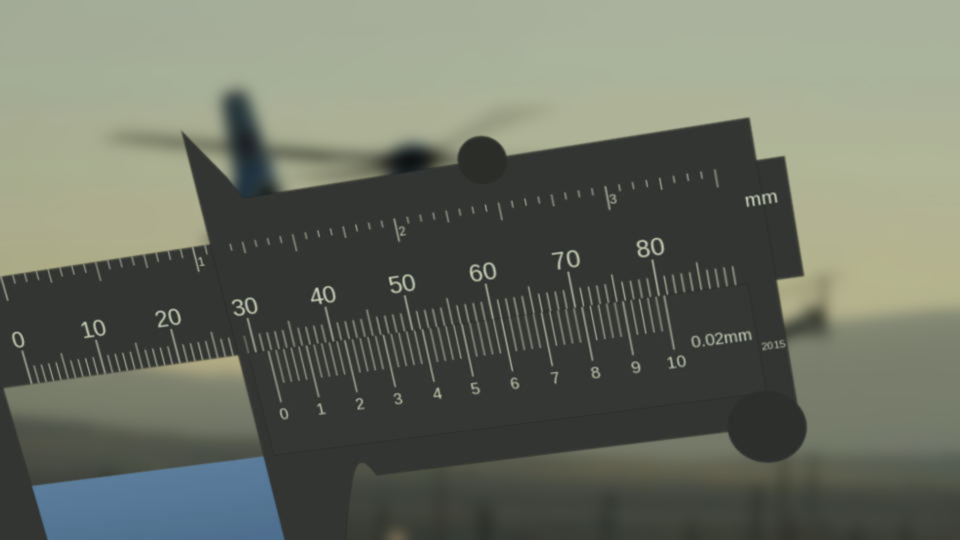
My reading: 31.6,mm
